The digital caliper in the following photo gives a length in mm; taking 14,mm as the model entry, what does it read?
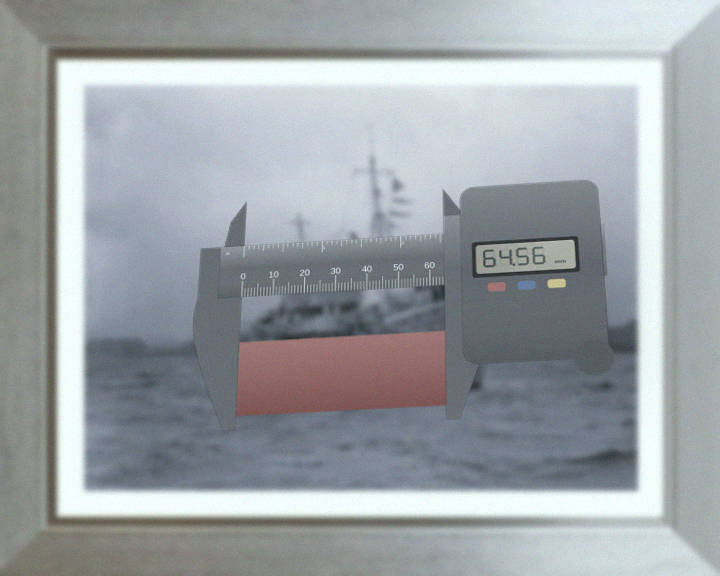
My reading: 64.56,mm
